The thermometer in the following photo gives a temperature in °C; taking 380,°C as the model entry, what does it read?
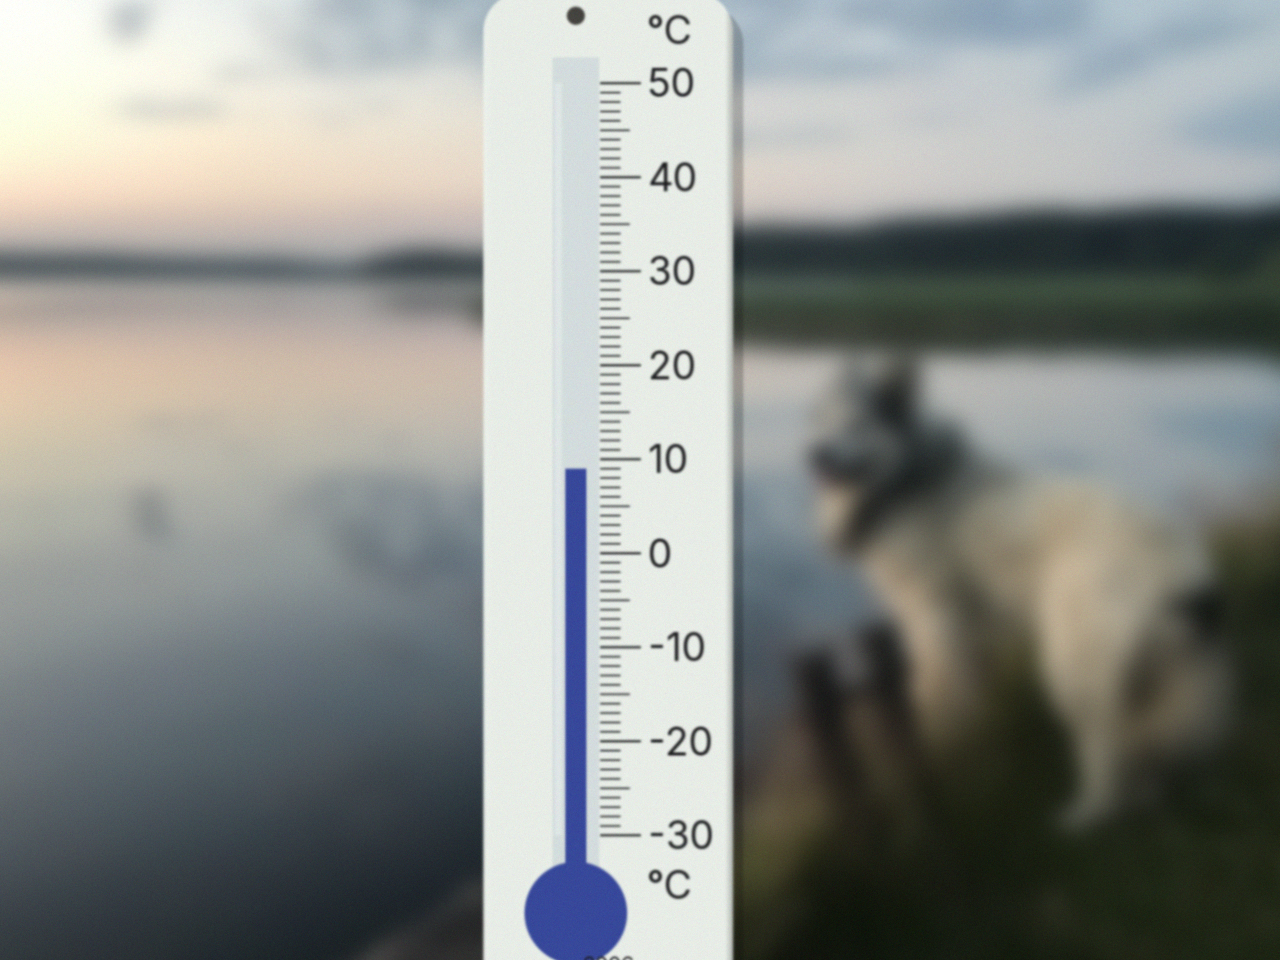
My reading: 9,°C
